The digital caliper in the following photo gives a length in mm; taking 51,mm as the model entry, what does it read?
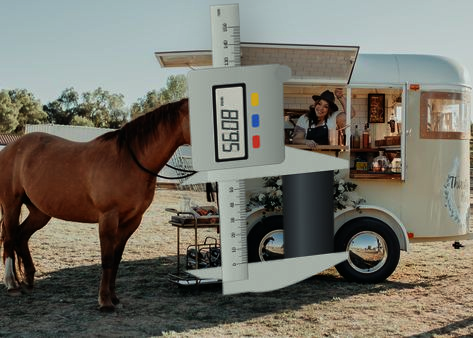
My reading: 56.08,mm
